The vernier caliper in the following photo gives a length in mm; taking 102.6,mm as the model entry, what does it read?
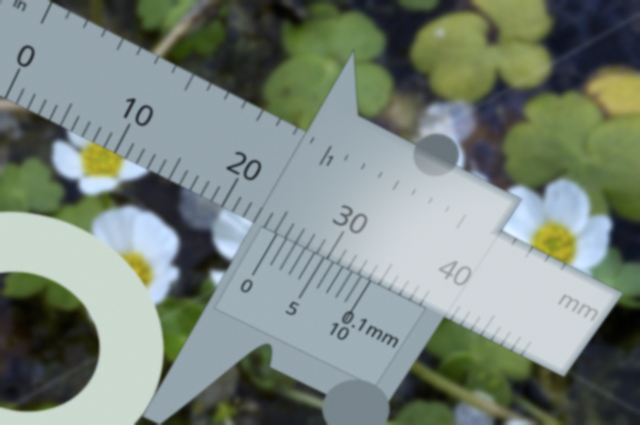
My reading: 25.2,mm
